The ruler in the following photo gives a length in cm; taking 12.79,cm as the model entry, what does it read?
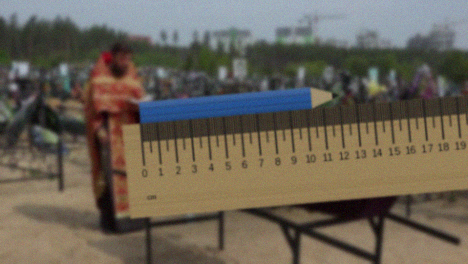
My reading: 12,cm
